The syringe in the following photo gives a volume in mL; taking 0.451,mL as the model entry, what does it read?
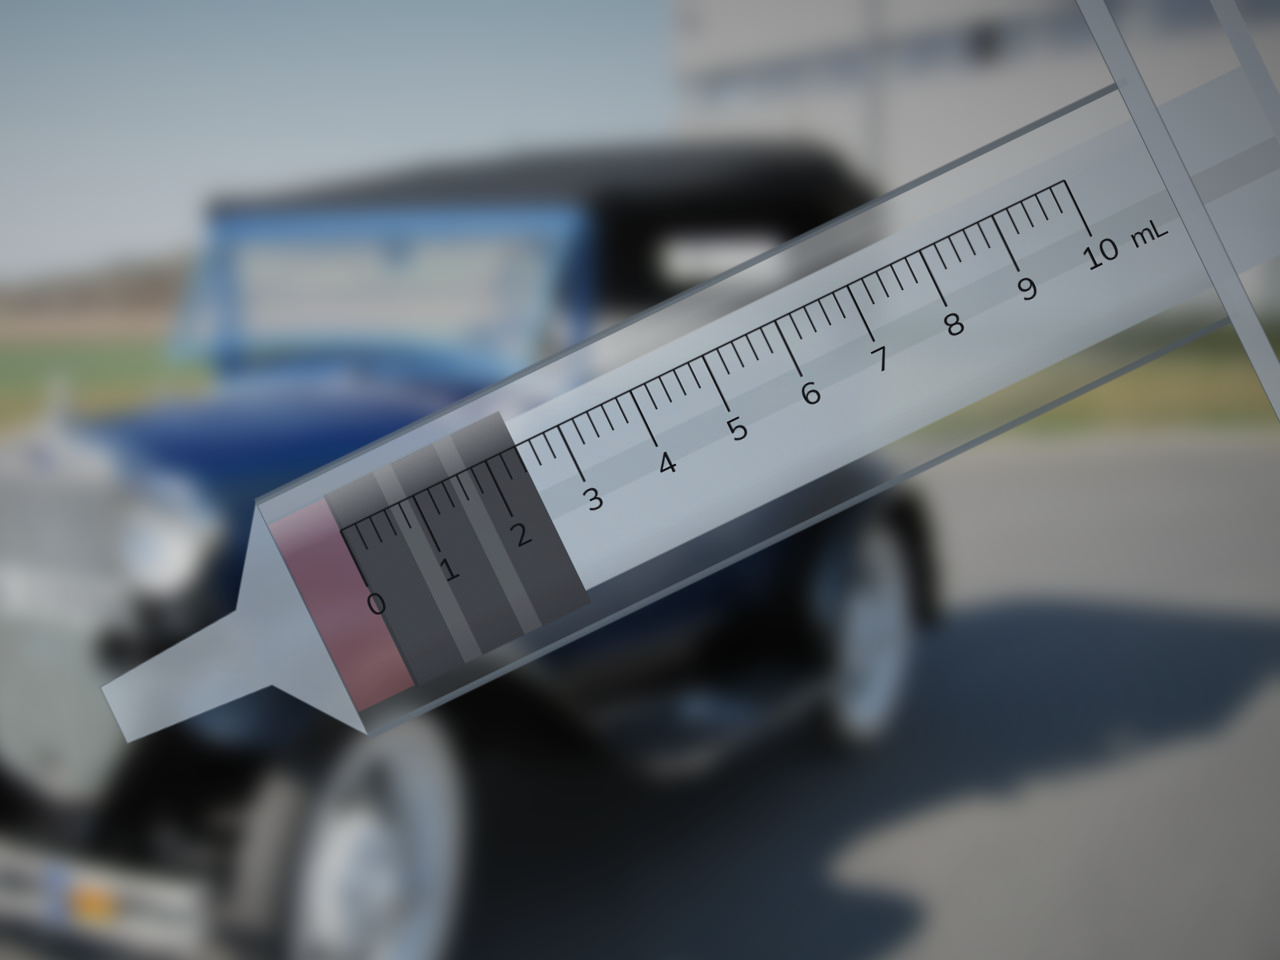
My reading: 0,mL
